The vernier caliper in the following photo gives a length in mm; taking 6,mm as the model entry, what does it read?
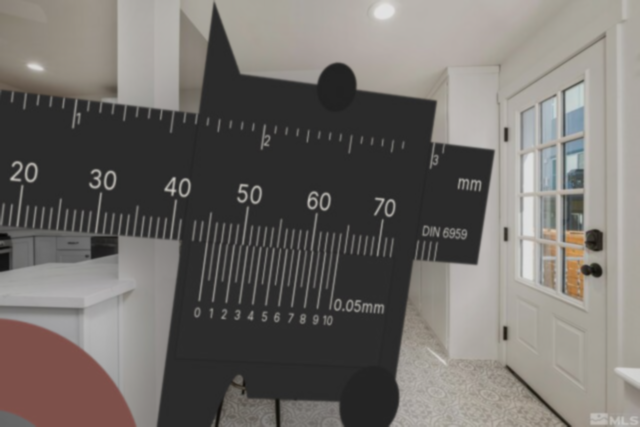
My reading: 45.0,mm
